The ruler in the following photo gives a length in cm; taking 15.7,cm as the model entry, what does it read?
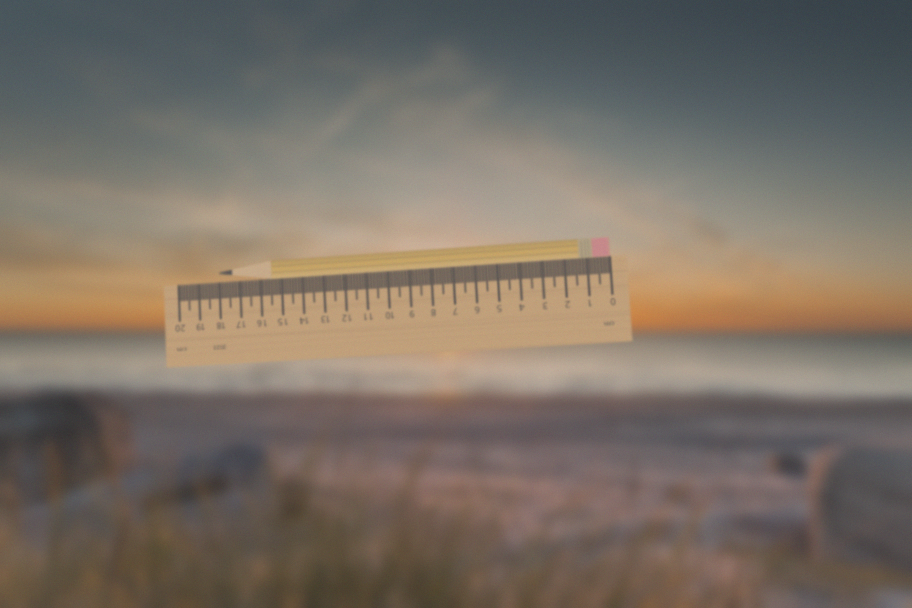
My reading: 18,cm
